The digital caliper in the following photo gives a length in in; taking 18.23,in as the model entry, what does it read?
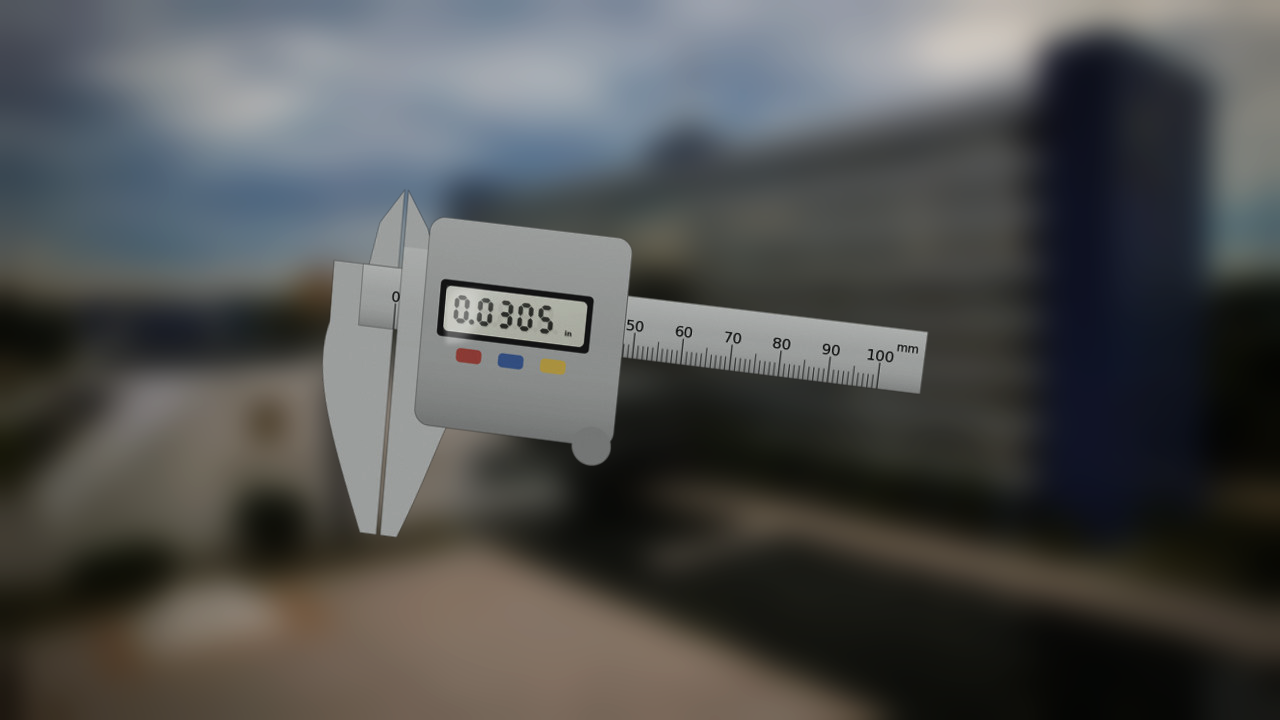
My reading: 0.0305,in
